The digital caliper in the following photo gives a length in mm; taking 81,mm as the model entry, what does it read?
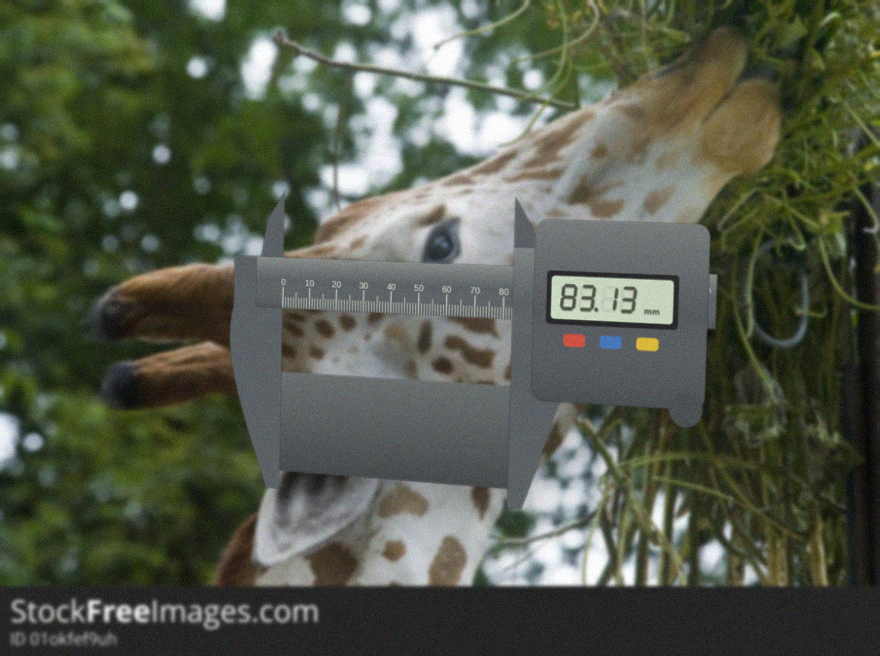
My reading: 83.13,mm
